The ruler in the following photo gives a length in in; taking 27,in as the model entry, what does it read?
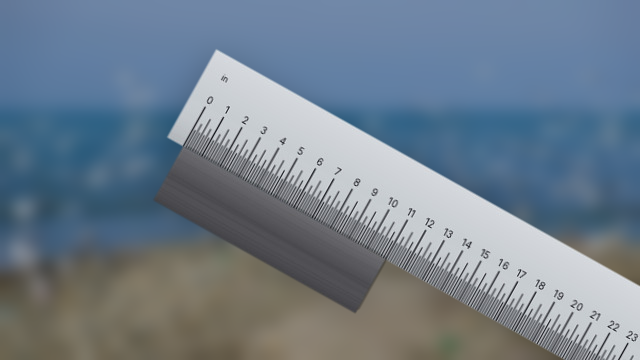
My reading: 11,in
